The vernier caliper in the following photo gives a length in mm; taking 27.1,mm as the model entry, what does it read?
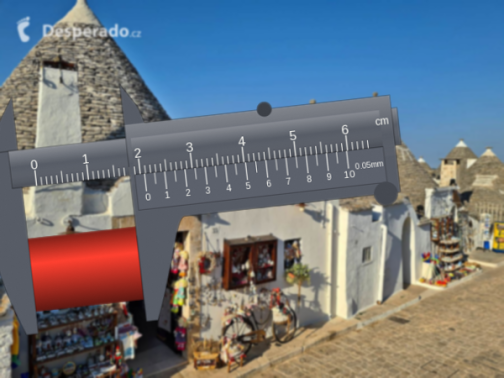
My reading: 20.8,mm
